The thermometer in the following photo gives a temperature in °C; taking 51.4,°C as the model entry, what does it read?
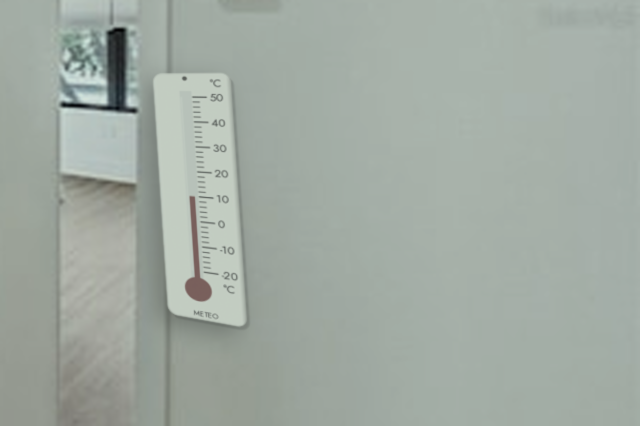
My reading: 10,°C
